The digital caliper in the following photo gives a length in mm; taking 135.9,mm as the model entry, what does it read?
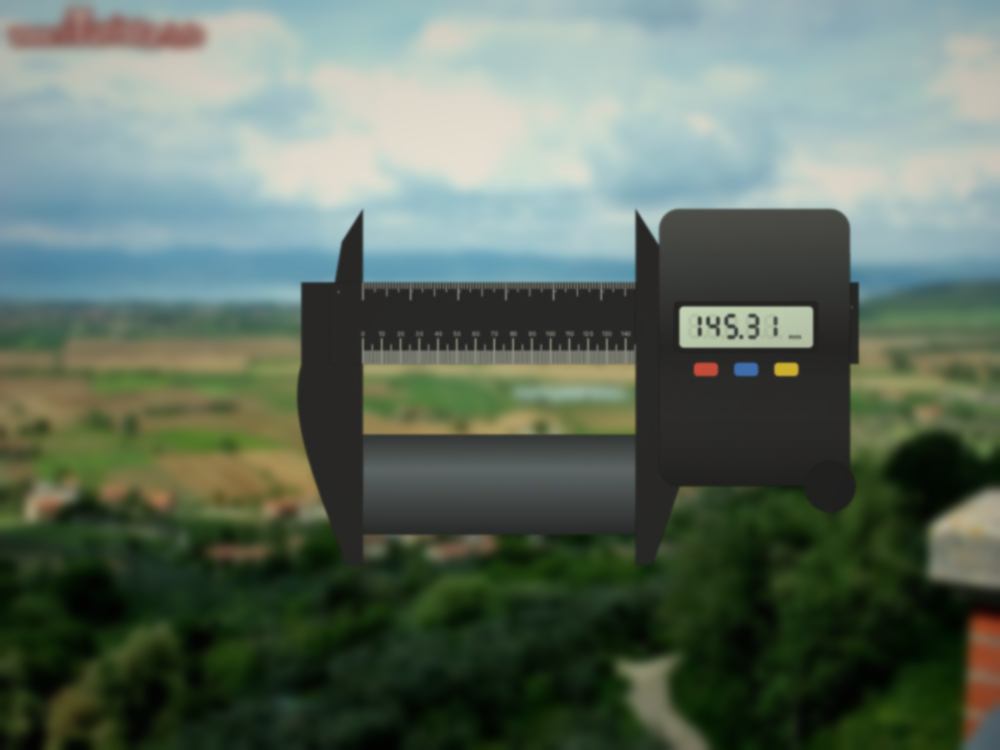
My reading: 145.31,mm
